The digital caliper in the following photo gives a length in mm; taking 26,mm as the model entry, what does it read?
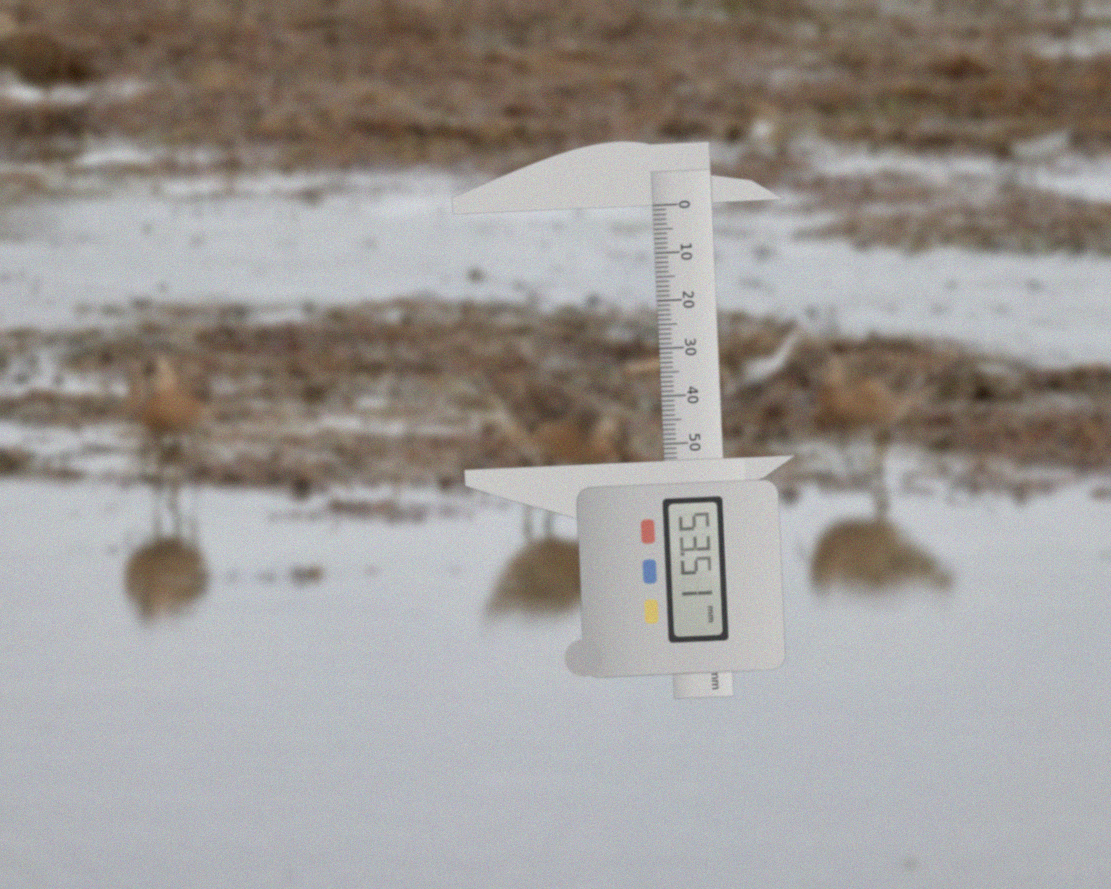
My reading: 53.51,mm
